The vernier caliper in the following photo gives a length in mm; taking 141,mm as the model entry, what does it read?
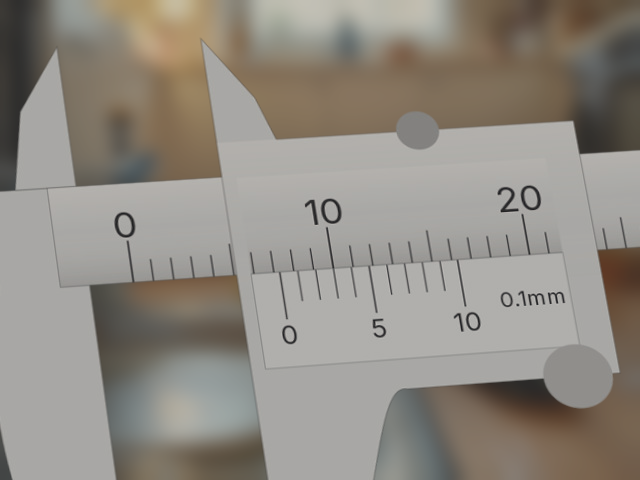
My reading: 7.3,mm
